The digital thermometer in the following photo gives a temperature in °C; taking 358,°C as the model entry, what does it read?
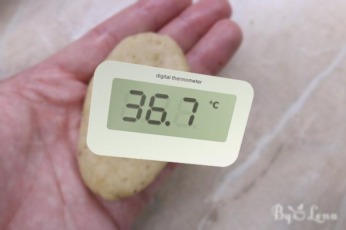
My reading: 36.7,°C
